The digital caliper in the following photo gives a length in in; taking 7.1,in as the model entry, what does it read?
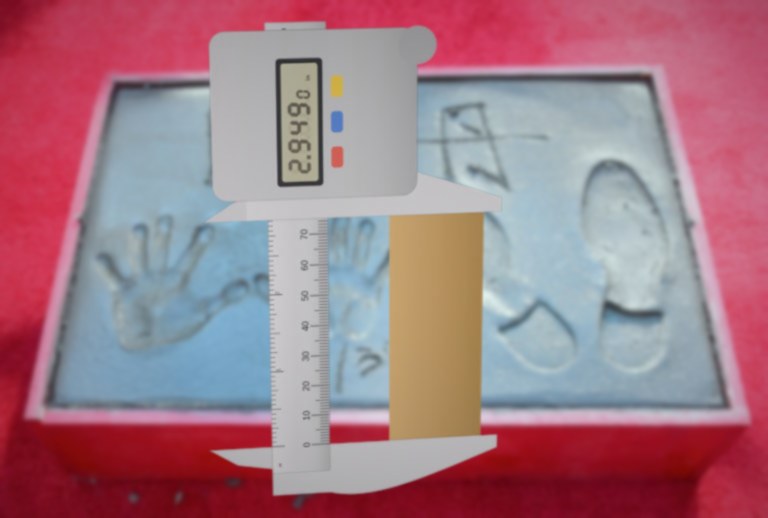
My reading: 2.9490,in
